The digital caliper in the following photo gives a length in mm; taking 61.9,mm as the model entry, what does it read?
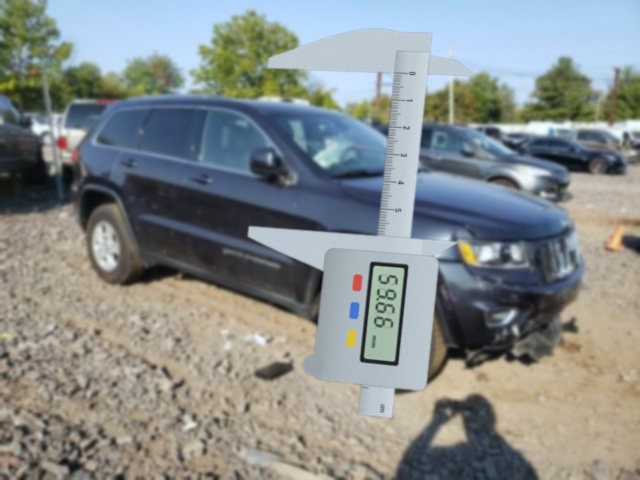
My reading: 59.66,mm
